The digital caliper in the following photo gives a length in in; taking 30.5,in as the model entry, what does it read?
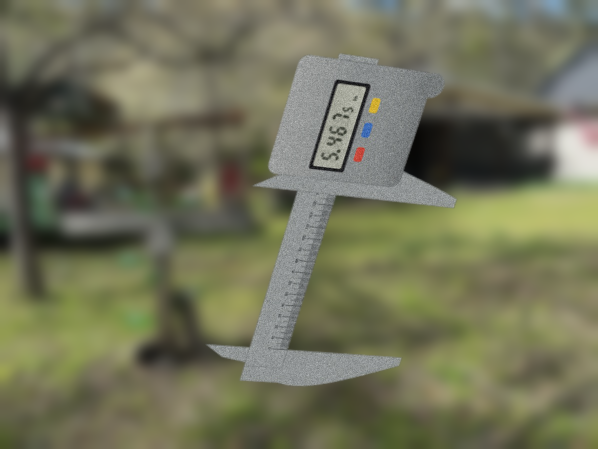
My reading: 5.4675,in
